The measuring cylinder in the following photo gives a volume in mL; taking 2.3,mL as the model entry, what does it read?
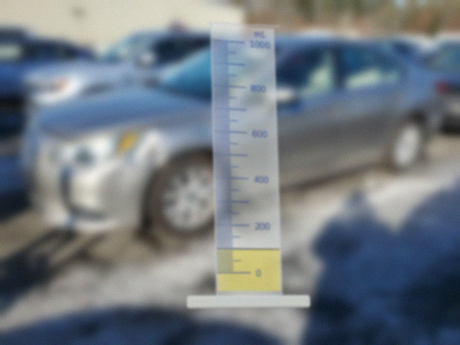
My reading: 100,mL
